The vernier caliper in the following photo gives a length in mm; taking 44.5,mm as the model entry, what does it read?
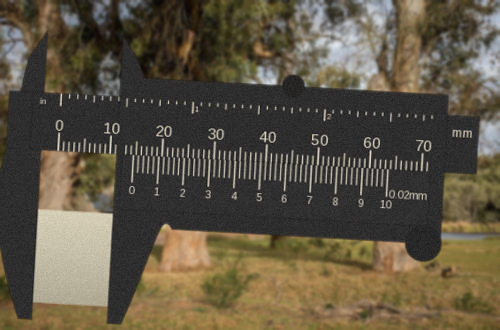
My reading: 14.5,mm
